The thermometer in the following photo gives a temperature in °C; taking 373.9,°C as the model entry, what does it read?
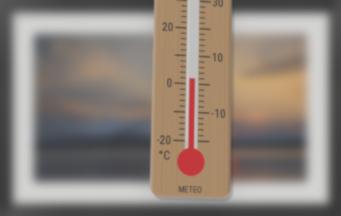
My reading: 2,°C
